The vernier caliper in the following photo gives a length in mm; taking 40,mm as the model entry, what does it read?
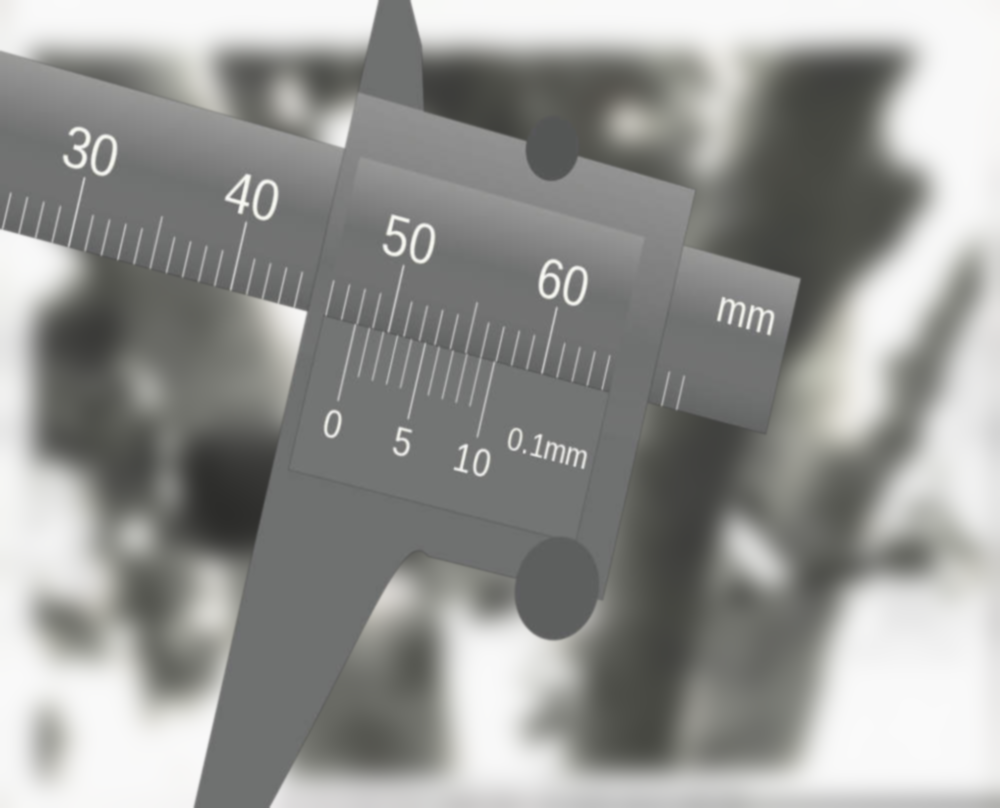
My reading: 47.9,mm
